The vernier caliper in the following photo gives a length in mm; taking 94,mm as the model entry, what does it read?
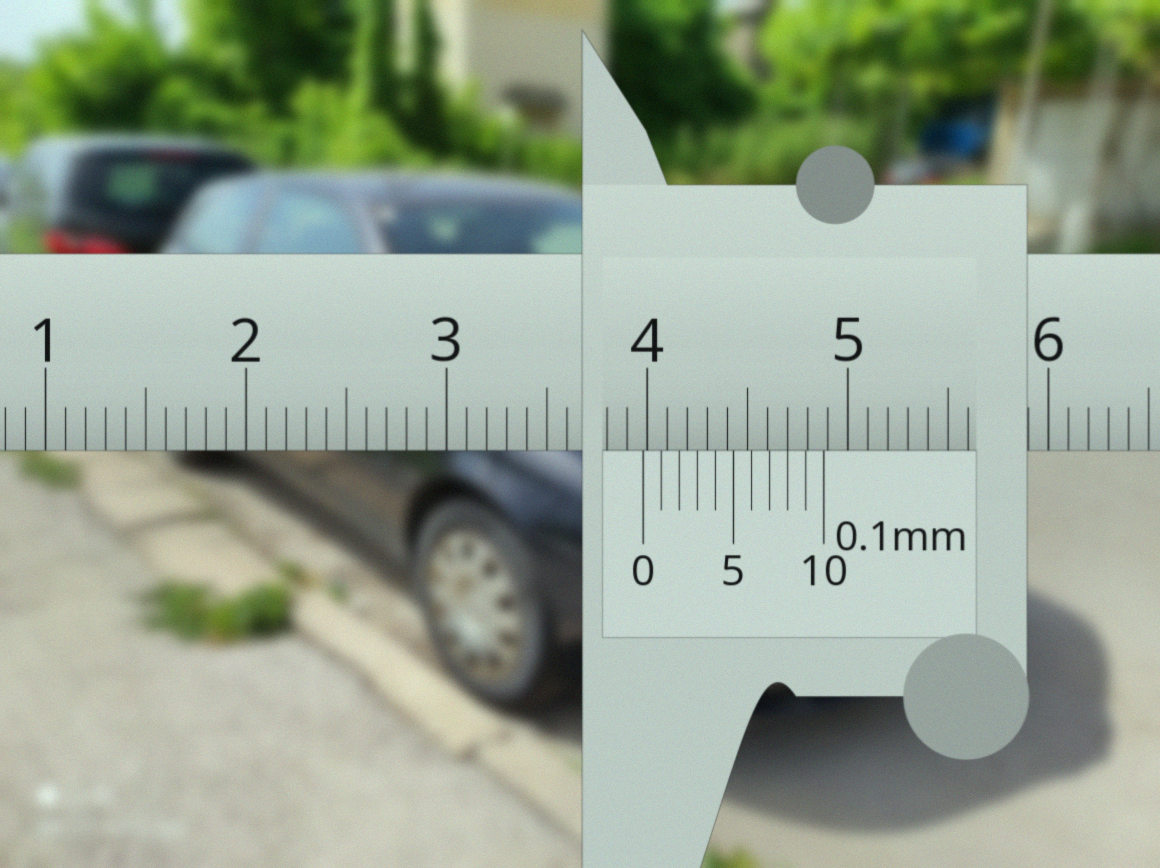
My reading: 39.8,mm
